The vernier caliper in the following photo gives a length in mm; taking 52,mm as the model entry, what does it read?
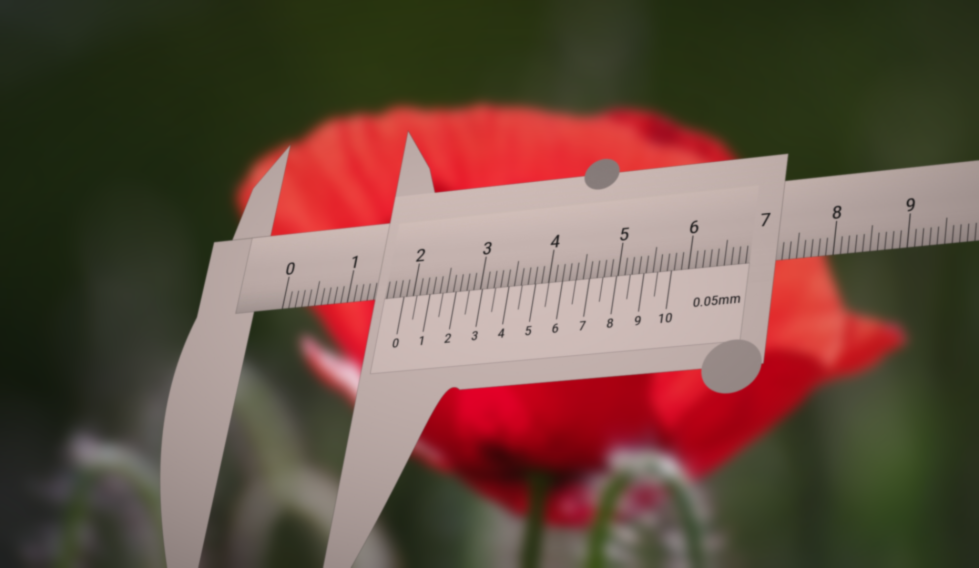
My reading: 18.6,mm
